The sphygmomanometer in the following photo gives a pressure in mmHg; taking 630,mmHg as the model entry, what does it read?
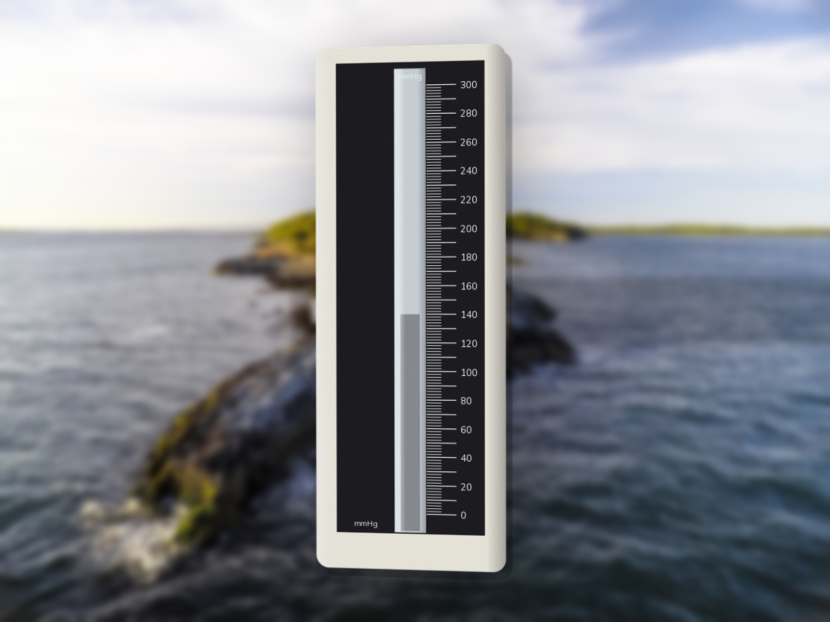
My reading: 140,mmHg
